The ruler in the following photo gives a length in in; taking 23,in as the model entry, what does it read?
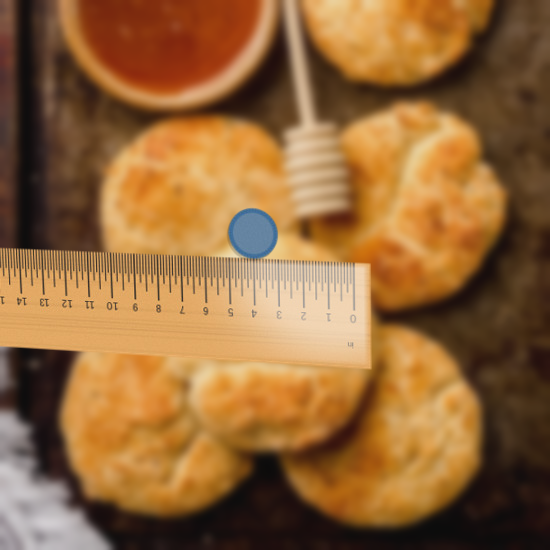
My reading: 2,in
